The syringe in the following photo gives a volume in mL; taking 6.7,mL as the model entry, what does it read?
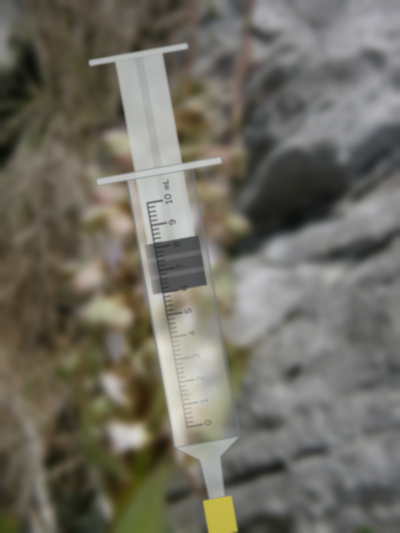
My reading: 6,mL
